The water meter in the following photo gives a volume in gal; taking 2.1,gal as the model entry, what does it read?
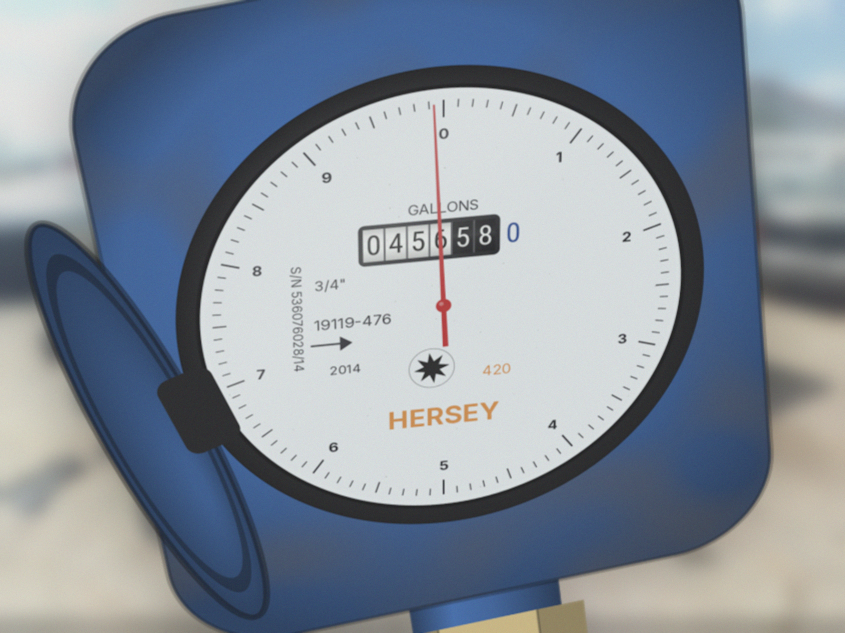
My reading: 456579.9,gal
